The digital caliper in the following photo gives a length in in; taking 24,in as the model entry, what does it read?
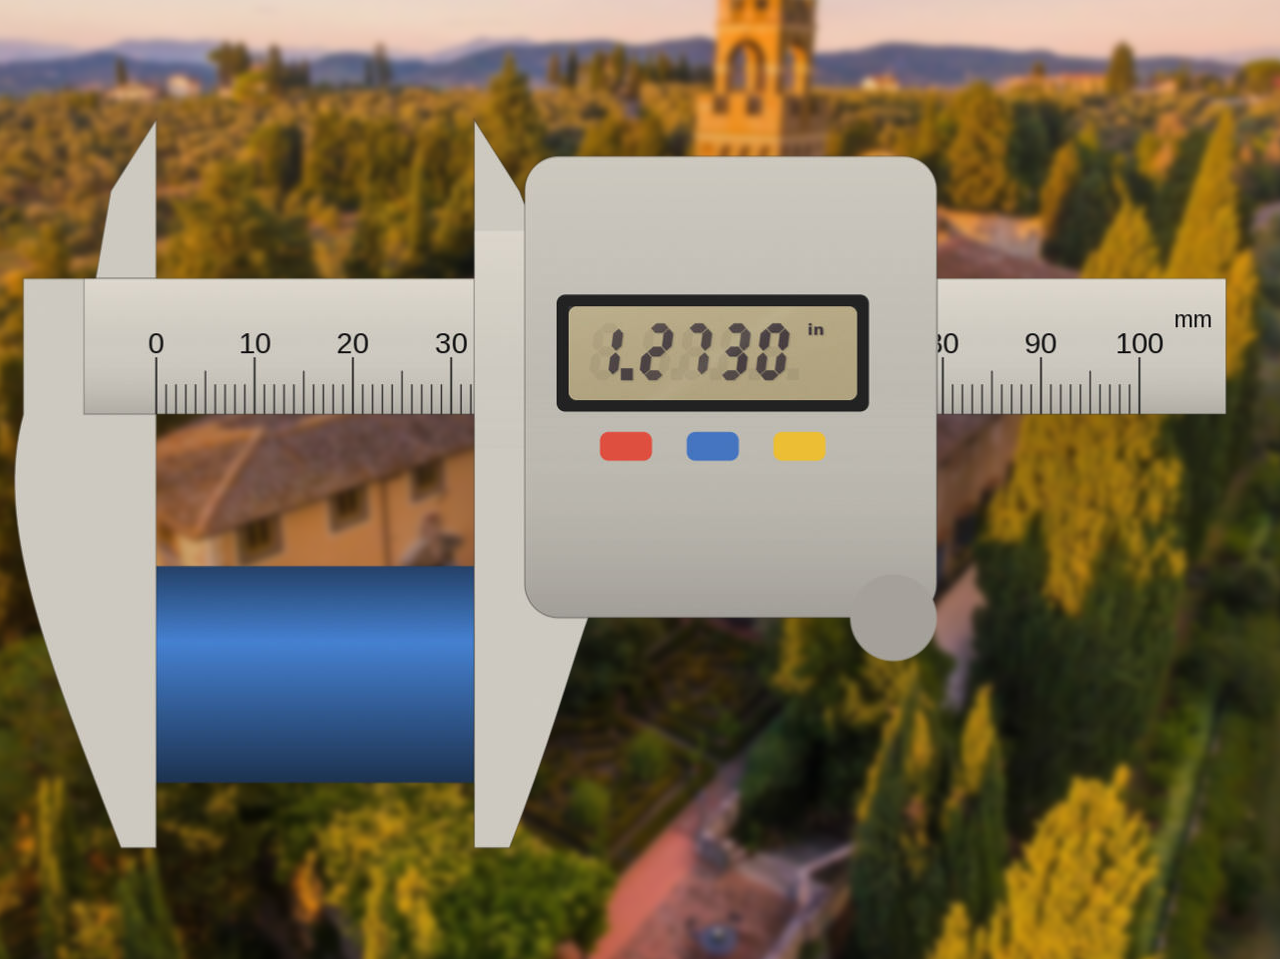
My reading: 1.2730,in
